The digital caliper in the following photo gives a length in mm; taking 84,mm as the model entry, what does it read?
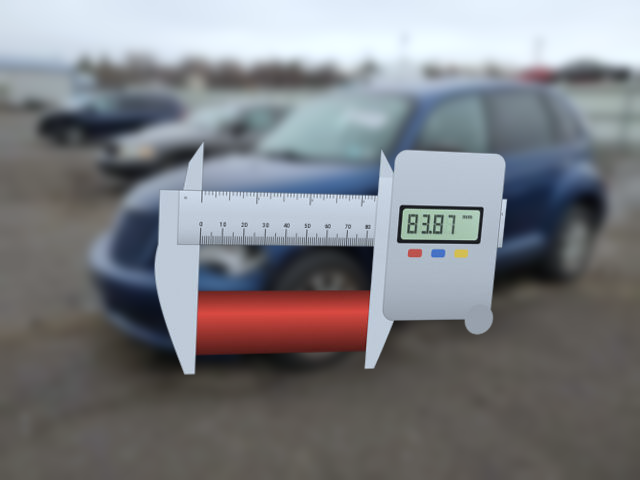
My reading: 83.87,mm
